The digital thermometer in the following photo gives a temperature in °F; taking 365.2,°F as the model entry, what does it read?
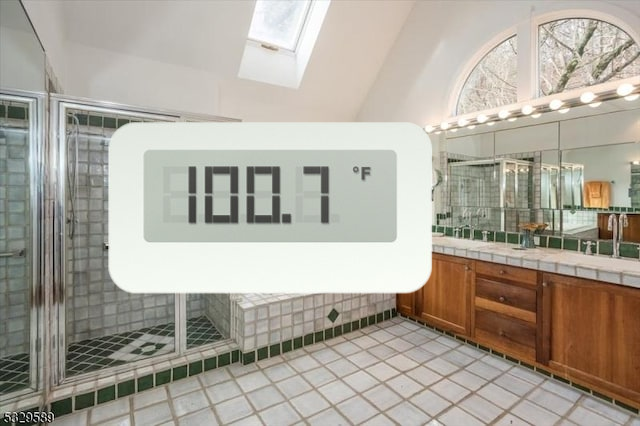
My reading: 100.7,°F
